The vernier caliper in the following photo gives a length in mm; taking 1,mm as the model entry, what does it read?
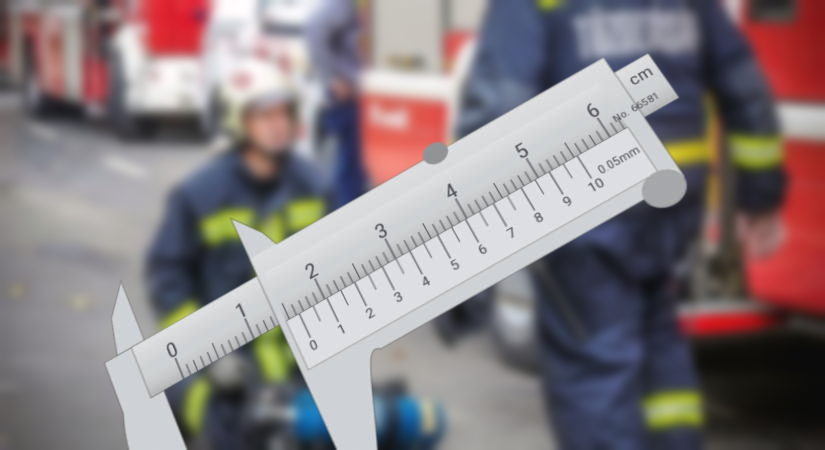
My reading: 16.4,mm
